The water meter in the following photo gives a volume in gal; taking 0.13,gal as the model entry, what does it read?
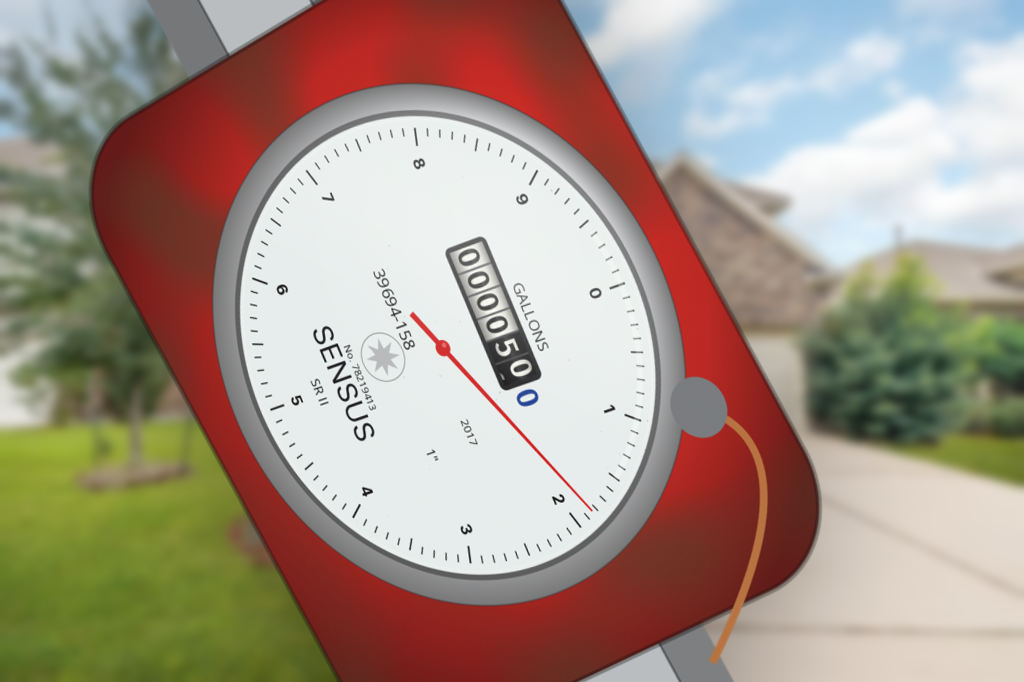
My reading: 501.8,gal
